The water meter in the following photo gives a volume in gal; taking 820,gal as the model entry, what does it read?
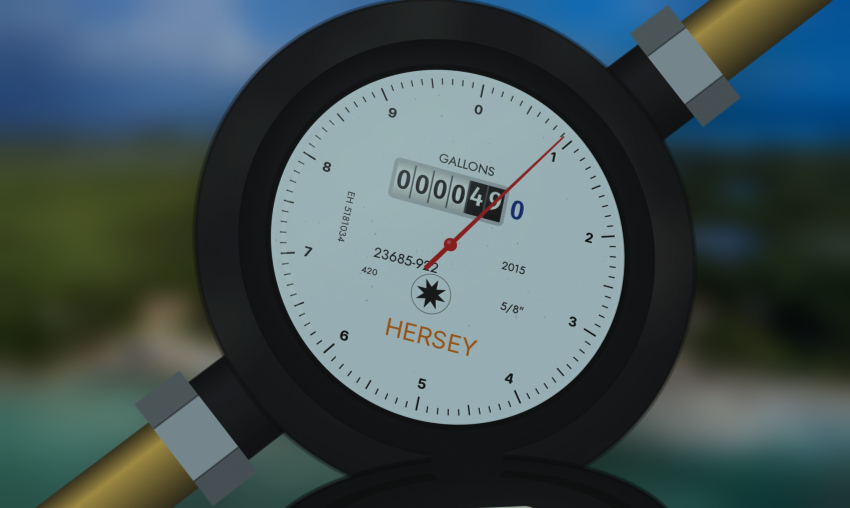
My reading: 490.9,gal
